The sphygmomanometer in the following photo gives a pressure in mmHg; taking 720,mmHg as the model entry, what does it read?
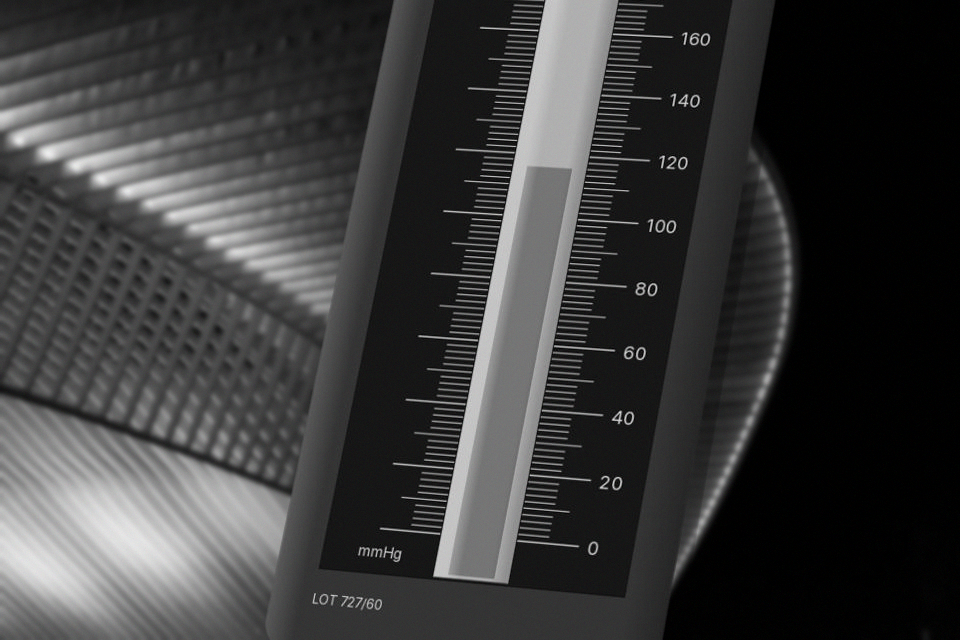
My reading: 116,mmHg
